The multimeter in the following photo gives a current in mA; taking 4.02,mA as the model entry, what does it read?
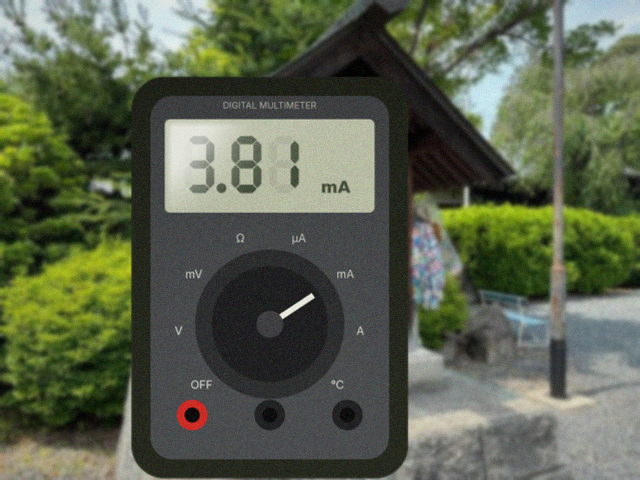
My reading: 3.81,mA
